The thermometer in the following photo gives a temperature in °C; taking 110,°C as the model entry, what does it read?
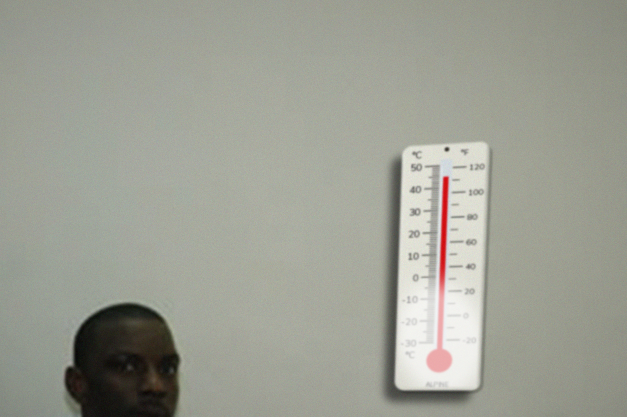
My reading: 45,°C
